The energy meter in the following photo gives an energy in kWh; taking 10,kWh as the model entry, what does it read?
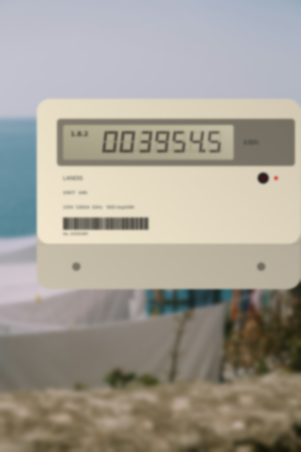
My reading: 3954.5,kWh
